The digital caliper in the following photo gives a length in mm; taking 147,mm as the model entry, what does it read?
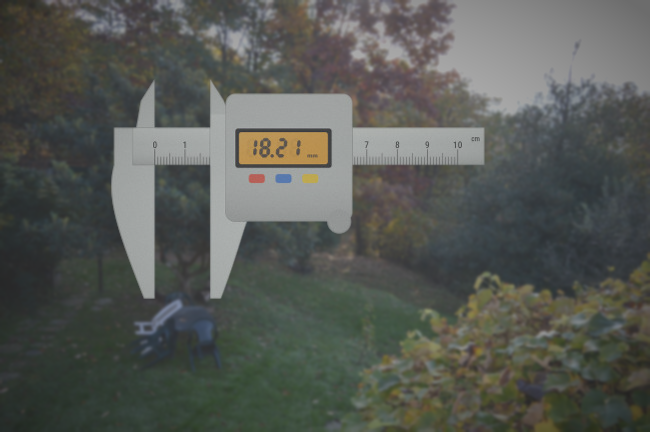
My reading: 18.21,mm
